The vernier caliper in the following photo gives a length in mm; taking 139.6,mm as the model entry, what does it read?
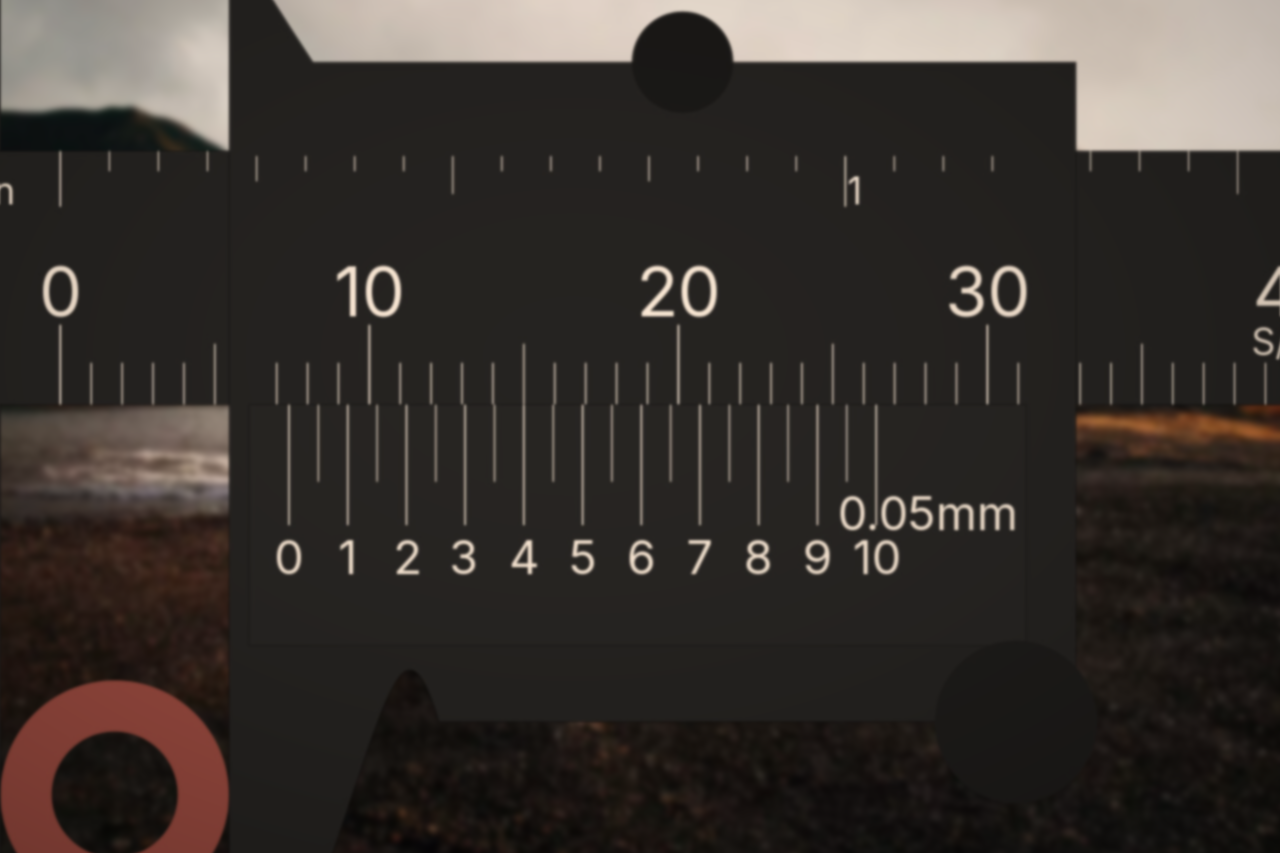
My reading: 7.4,mm
